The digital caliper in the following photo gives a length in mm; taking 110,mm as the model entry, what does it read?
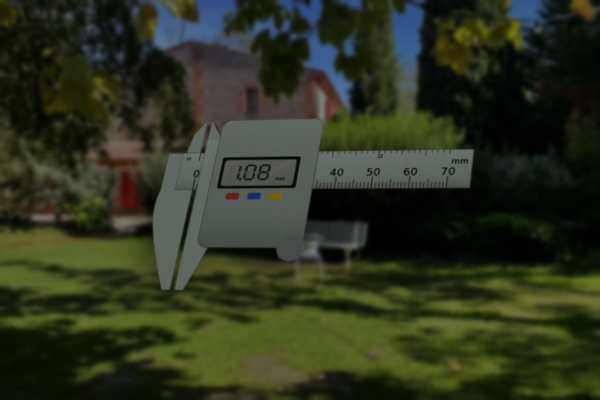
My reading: 1.08,mm
